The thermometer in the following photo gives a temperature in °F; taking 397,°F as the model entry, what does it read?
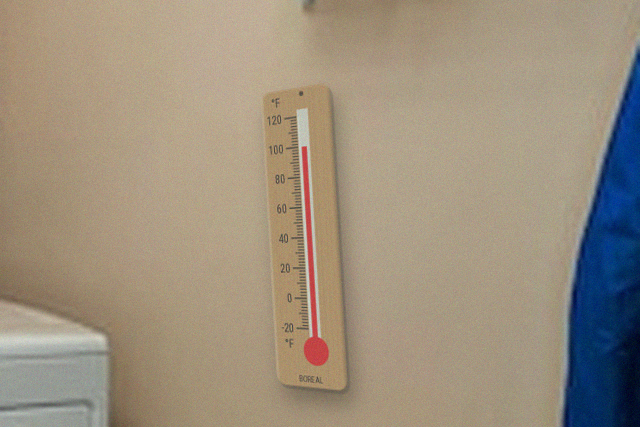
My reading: 100,°F
